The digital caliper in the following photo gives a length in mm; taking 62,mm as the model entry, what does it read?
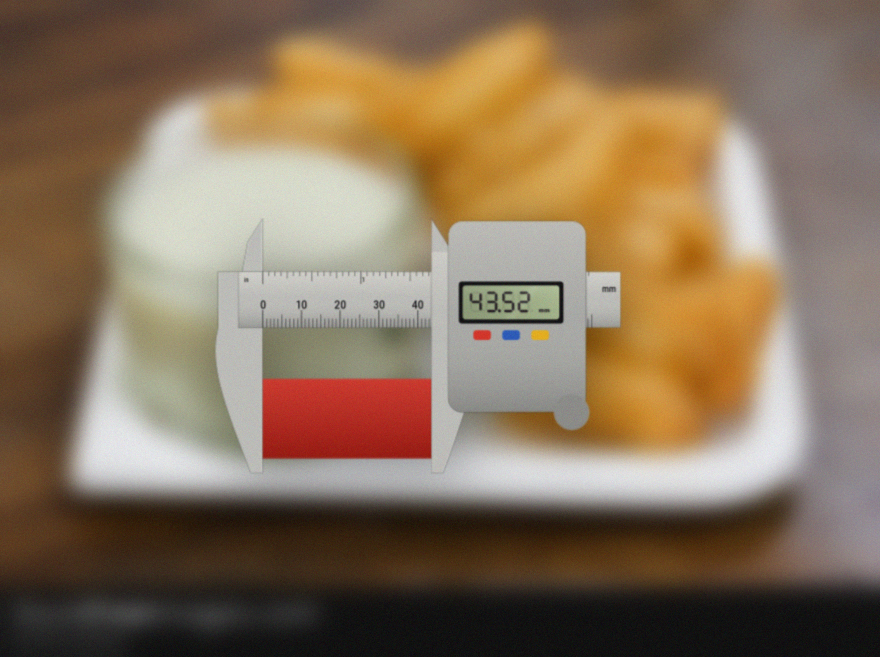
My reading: 43.52,mm
